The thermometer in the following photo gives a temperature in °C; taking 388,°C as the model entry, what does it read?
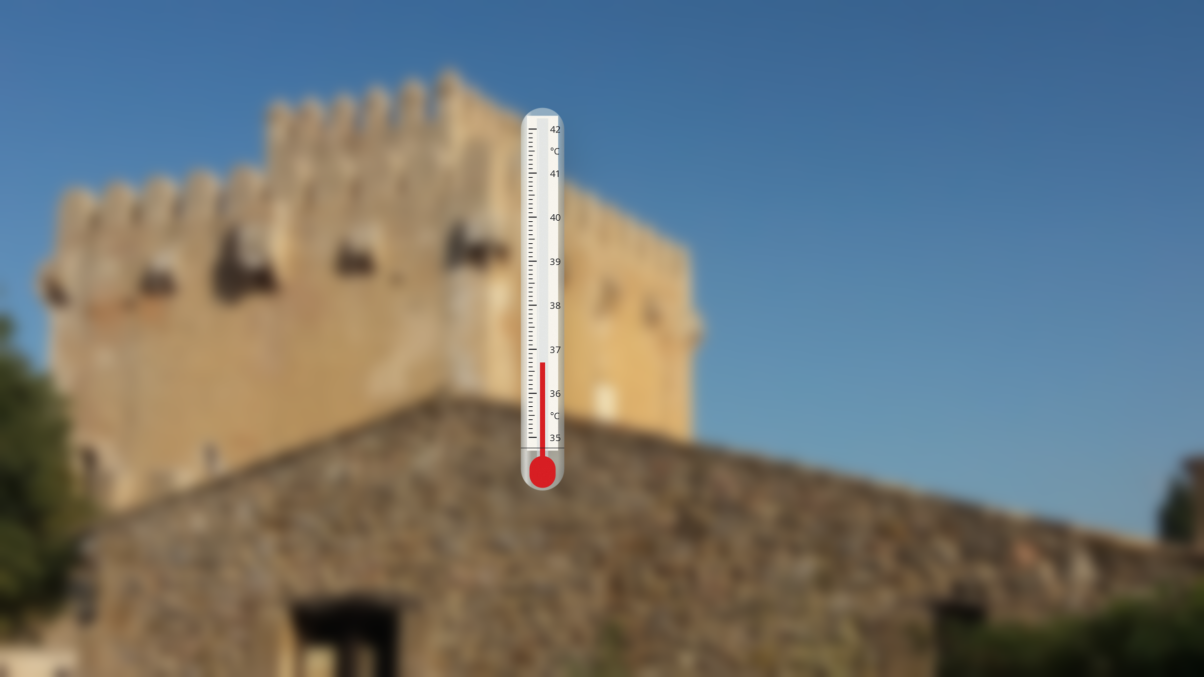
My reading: 36.7,°C
